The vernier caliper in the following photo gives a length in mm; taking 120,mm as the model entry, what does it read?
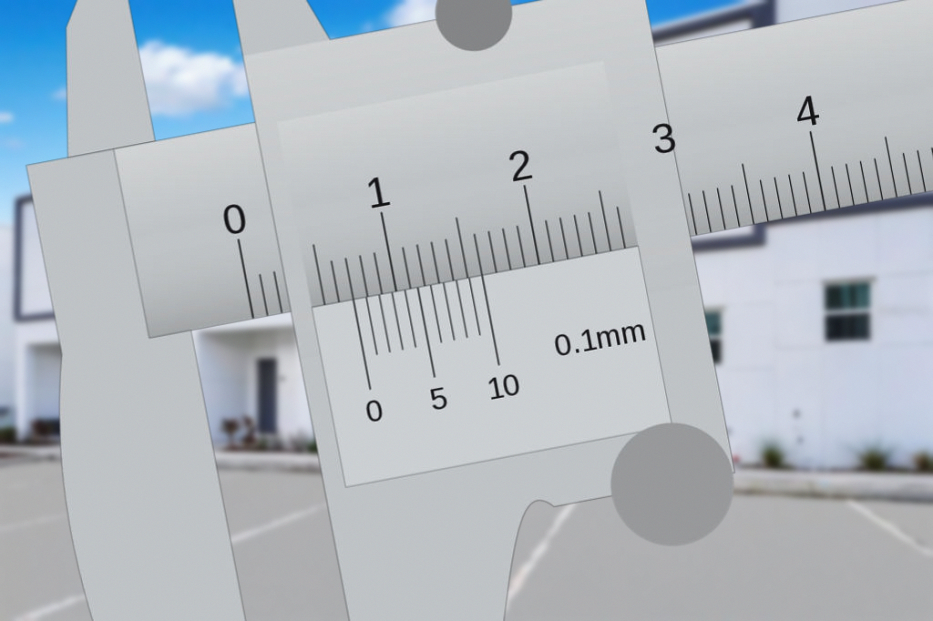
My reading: 7.0,mm
